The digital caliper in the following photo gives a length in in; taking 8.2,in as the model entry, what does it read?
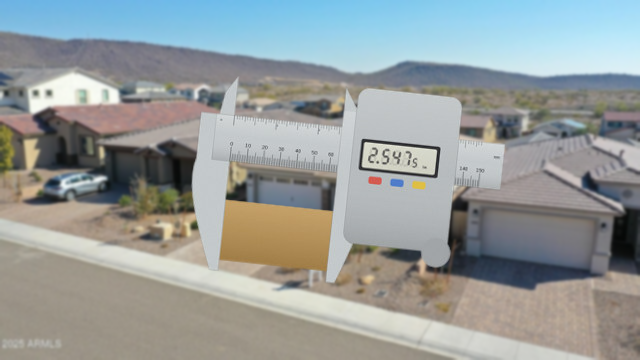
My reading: 2.5475,in
